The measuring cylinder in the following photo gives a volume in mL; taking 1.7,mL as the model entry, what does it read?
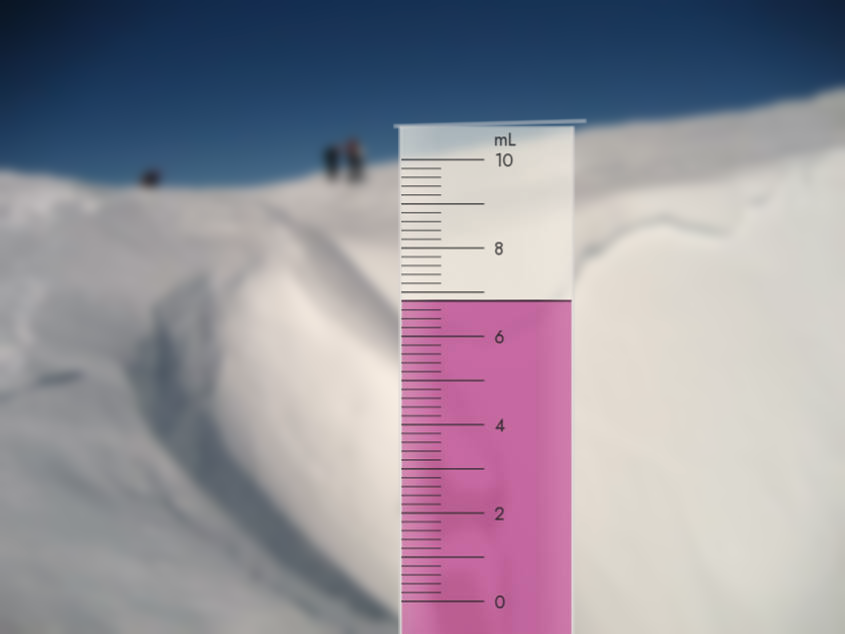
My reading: 6.8,mL
